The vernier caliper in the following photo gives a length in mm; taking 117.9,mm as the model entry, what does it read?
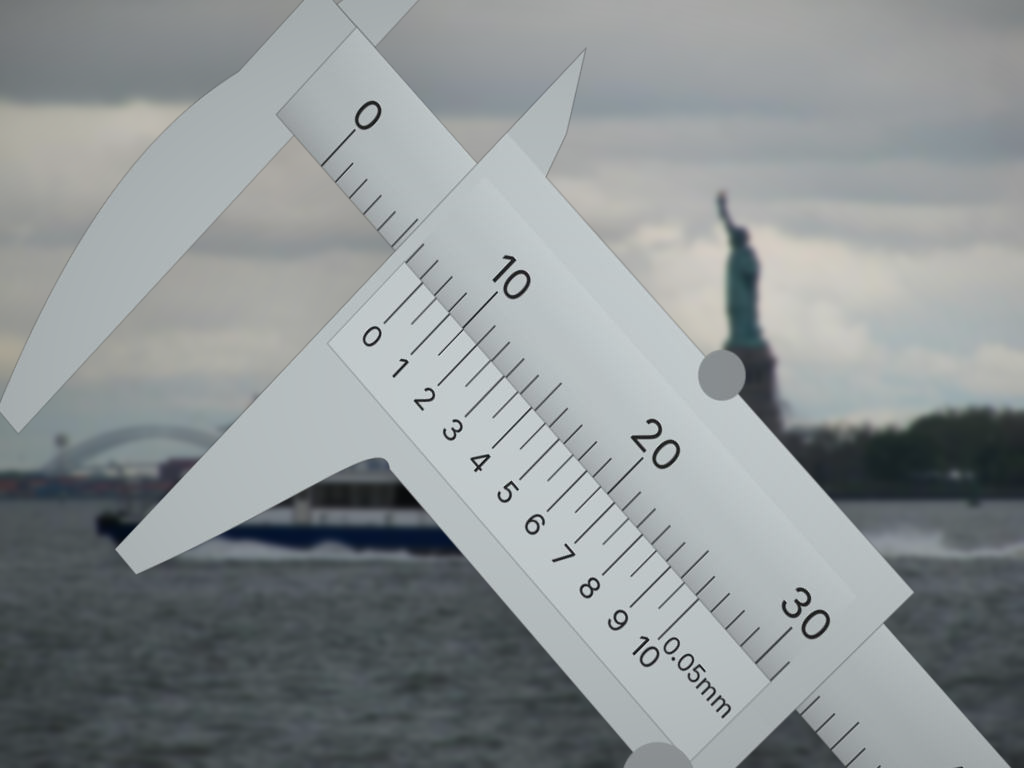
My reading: 7.2,mm
